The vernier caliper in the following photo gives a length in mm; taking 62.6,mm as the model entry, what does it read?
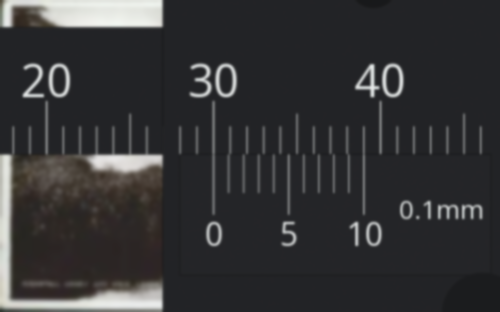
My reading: 30.0,mm
